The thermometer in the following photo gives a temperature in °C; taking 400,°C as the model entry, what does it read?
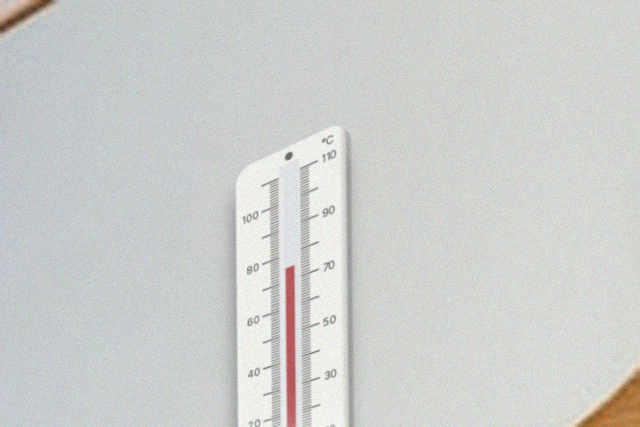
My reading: 75,°C
